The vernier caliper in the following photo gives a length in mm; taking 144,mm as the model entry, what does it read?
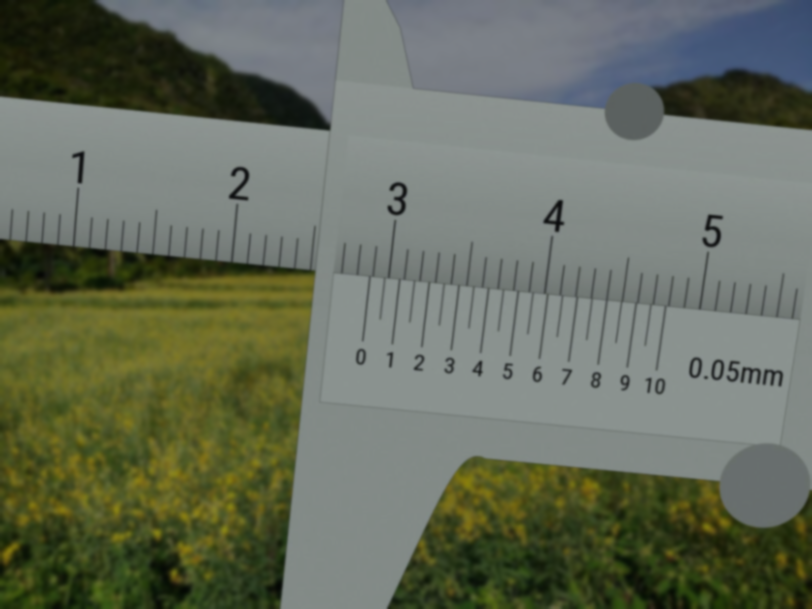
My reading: 28.8,mm
